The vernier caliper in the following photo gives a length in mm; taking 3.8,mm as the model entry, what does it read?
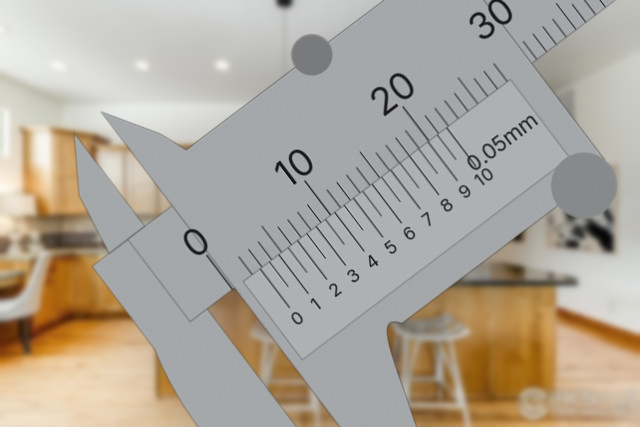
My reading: 2.8,mm
